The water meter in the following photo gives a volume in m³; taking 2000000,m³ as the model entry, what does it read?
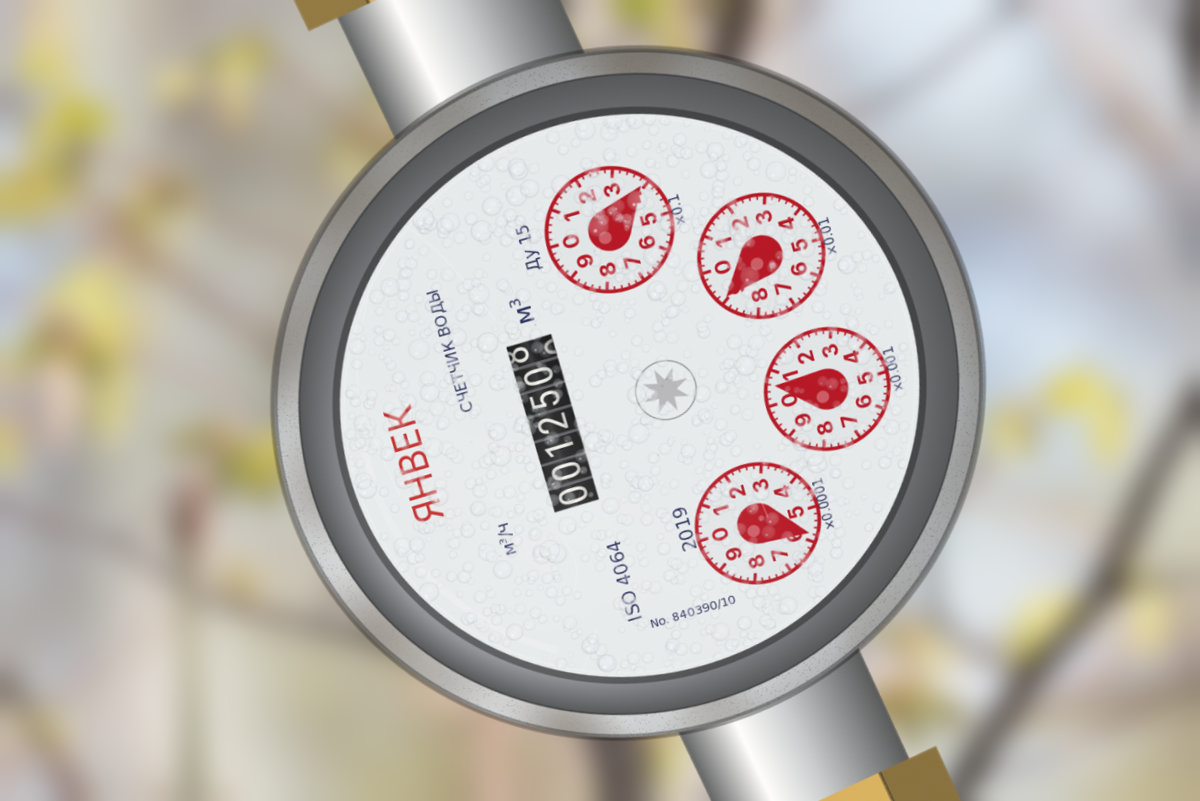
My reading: 12508.3905,m³
